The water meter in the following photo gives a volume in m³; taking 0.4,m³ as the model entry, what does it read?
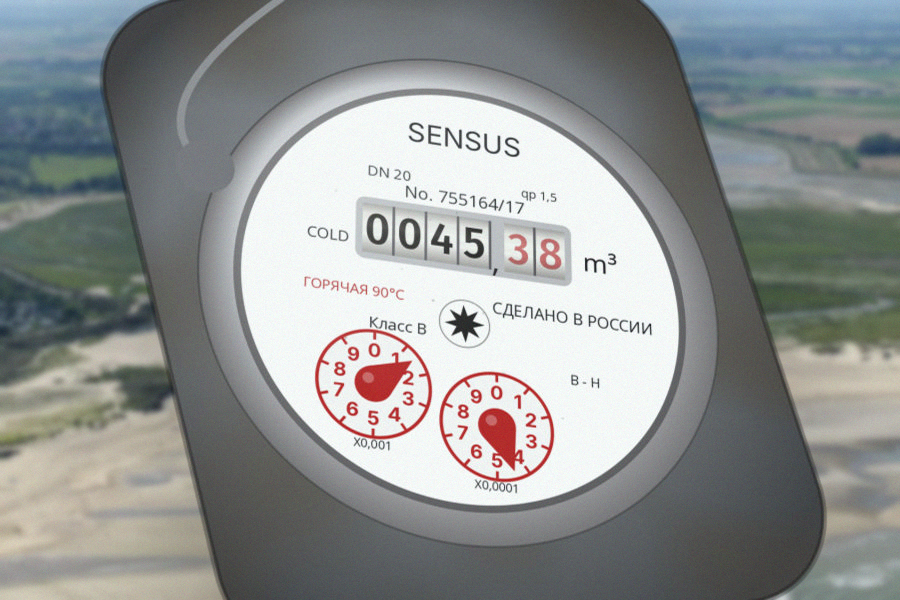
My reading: 45.3814,m³
